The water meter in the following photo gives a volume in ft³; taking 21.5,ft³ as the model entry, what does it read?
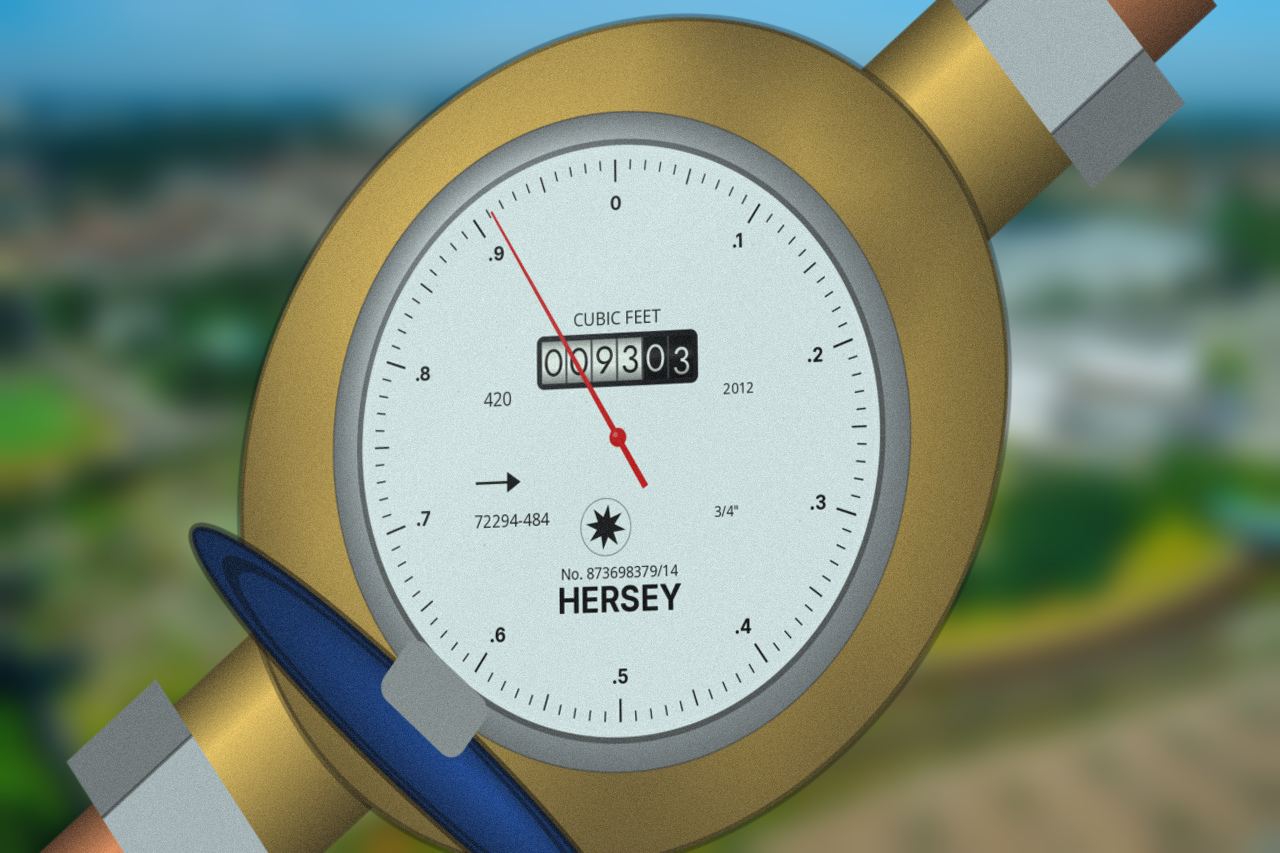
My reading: 9302.91,ft³
